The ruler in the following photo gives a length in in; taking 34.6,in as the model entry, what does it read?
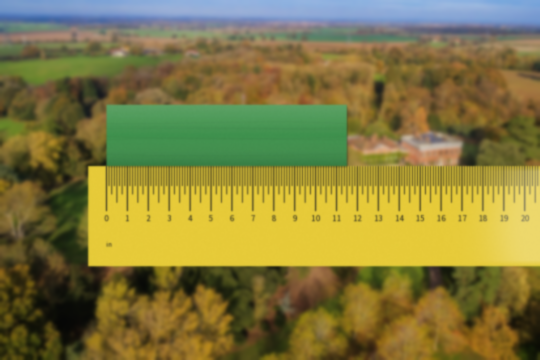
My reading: 11.5,in
